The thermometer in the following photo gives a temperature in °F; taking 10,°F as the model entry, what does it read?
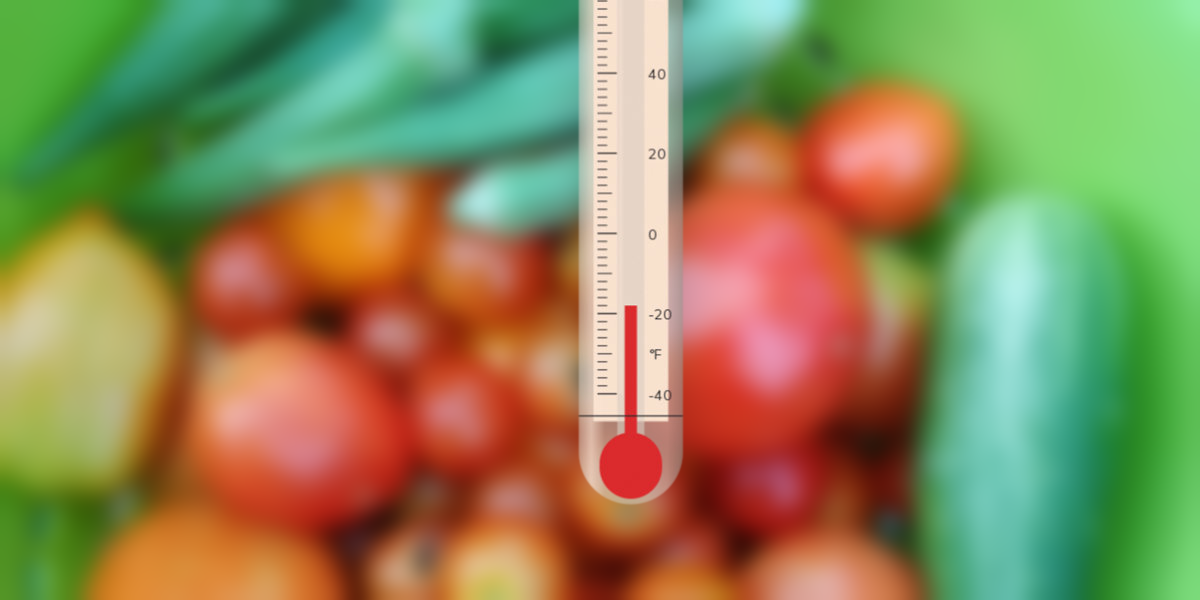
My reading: -18,°F
